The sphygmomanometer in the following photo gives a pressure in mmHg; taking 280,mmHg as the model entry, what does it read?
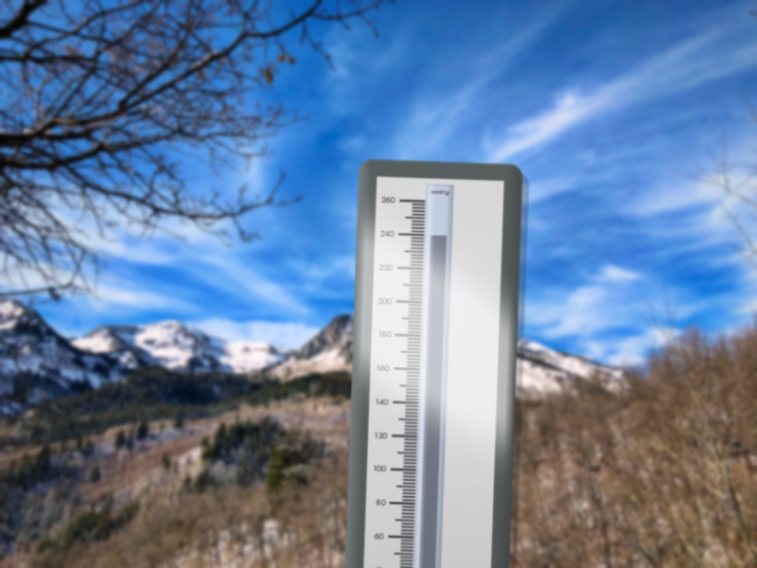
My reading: 240,mmHg
